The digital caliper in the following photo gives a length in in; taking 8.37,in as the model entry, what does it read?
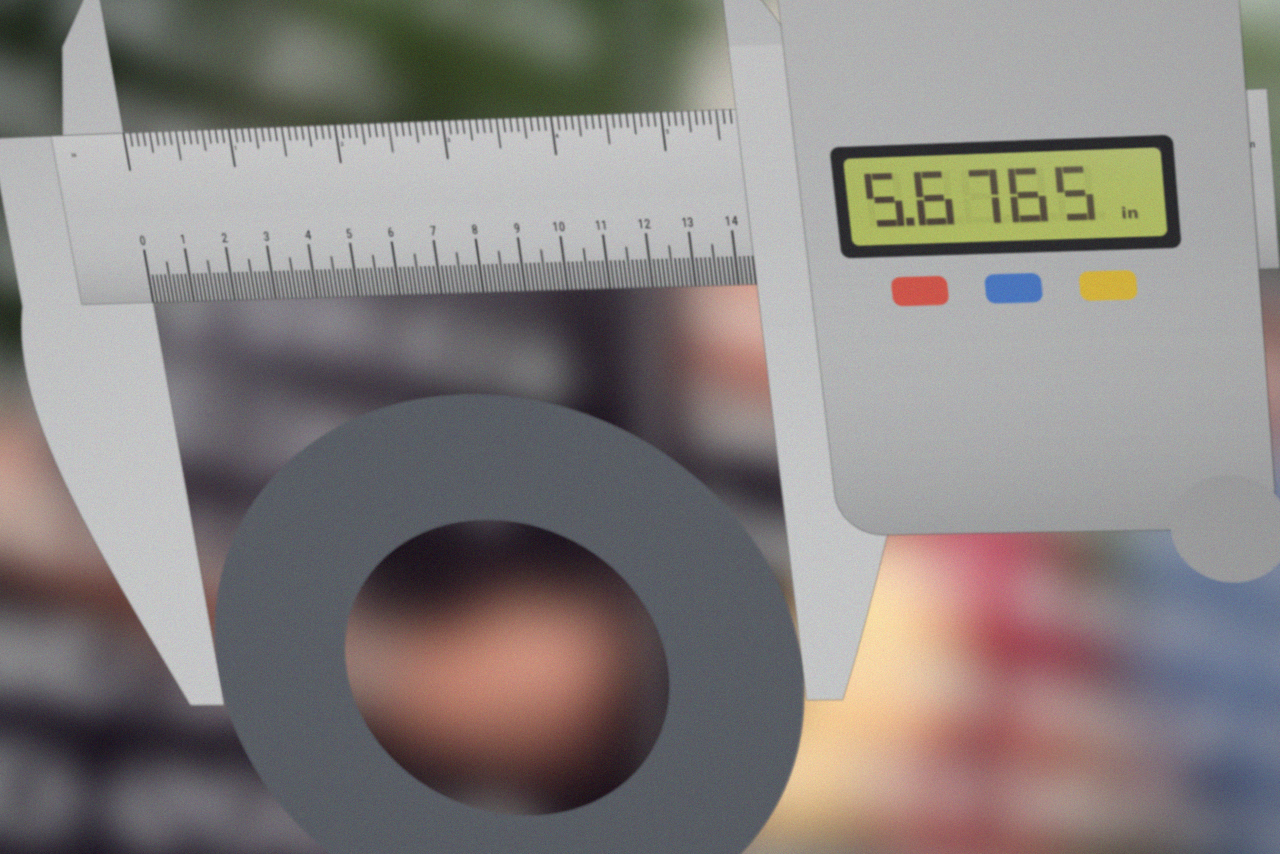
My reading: 5.6765,in
